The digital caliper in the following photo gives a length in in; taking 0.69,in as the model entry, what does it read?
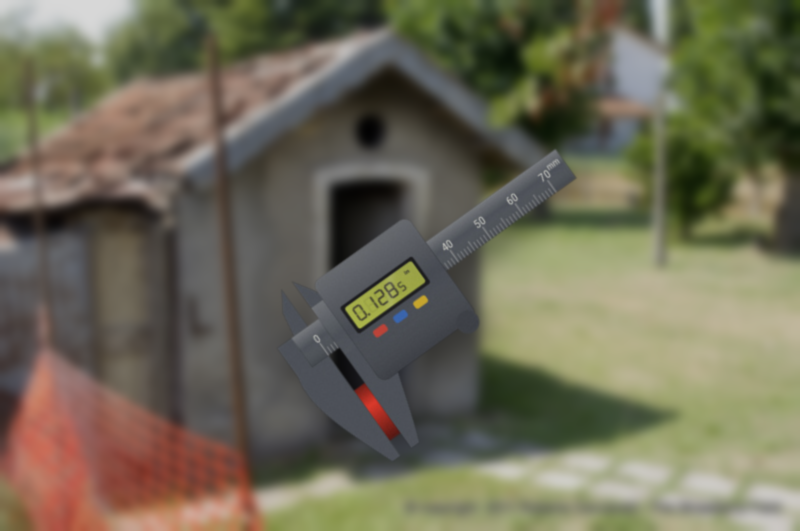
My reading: 0.1285,in
